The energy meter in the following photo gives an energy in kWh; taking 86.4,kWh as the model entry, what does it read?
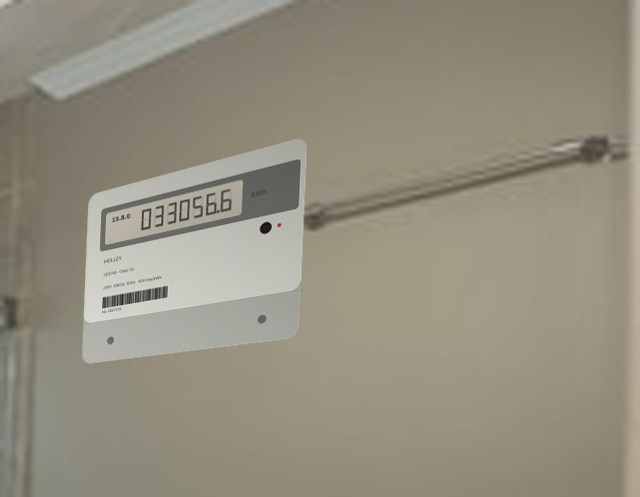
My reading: 33056.6,kWh
